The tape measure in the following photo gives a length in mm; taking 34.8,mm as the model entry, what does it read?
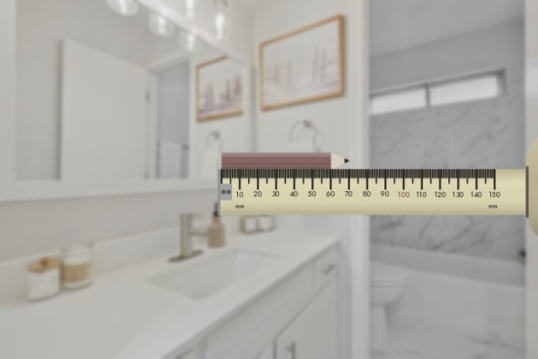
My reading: 70,mm
